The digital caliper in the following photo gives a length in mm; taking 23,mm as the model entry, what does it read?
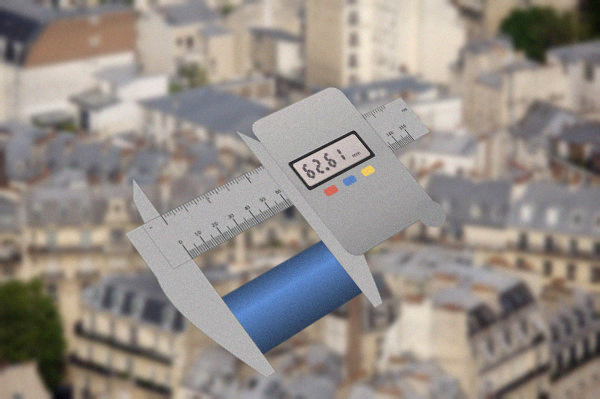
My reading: 62.61,mm
